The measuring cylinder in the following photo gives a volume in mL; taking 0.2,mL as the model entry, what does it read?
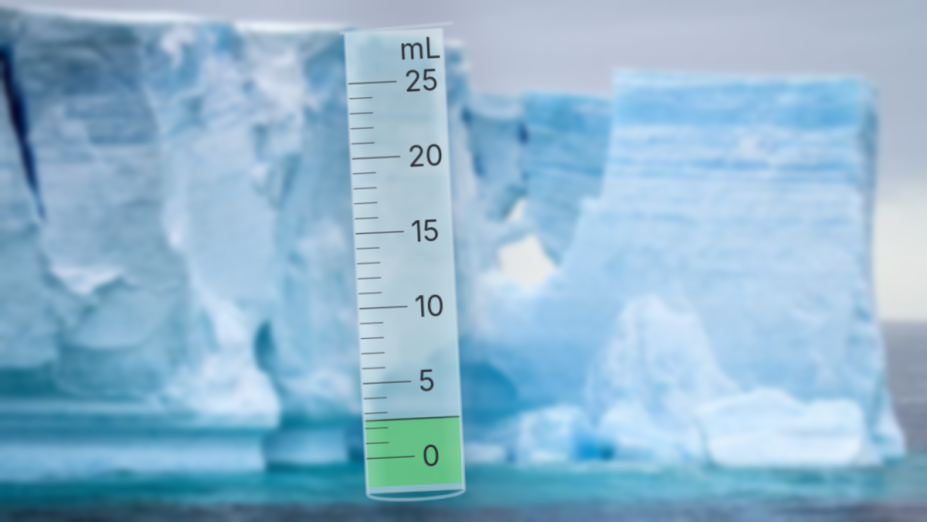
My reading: 2.5,mL
